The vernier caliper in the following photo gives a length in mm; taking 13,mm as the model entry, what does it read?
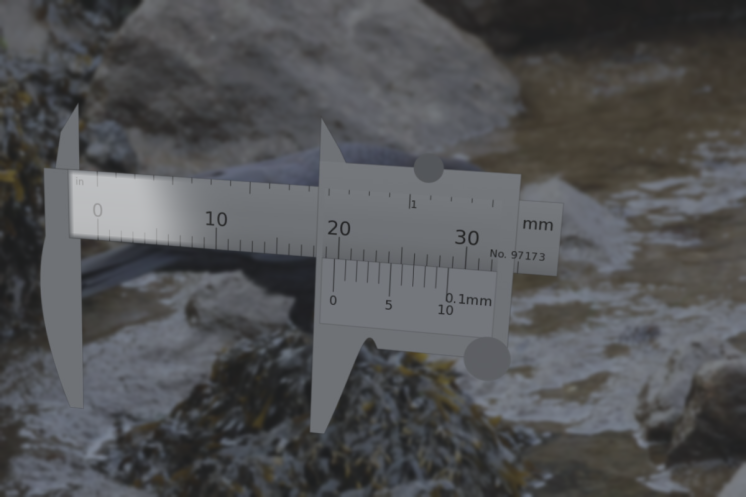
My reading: 19.7,mm
